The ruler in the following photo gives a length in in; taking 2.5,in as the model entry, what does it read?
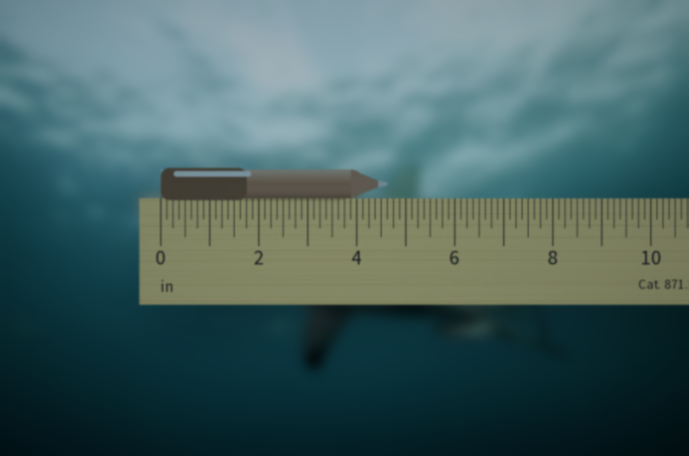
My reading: 4.625,in
